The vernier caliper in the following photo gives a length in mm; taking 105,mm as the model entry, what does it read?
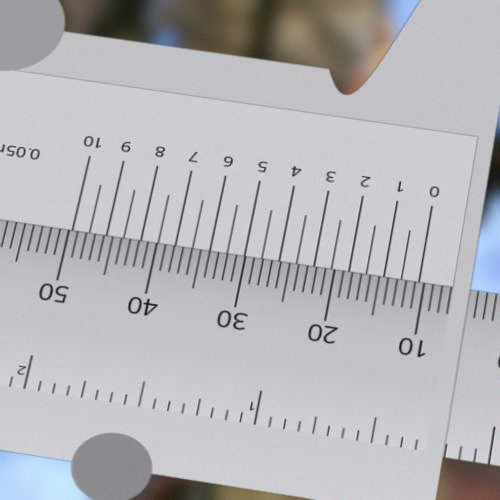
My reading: 10.6,mm
